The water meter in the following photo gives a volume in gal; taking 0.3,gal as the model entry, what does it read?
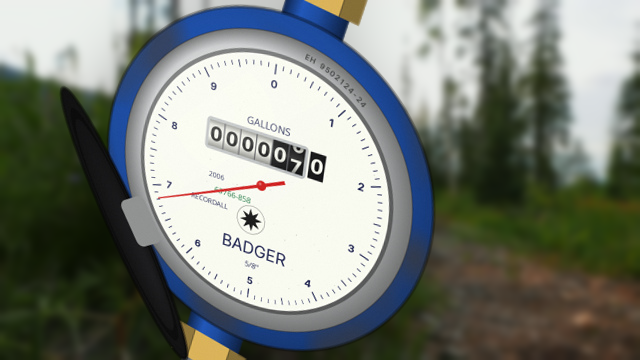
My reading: 66.8,gal
